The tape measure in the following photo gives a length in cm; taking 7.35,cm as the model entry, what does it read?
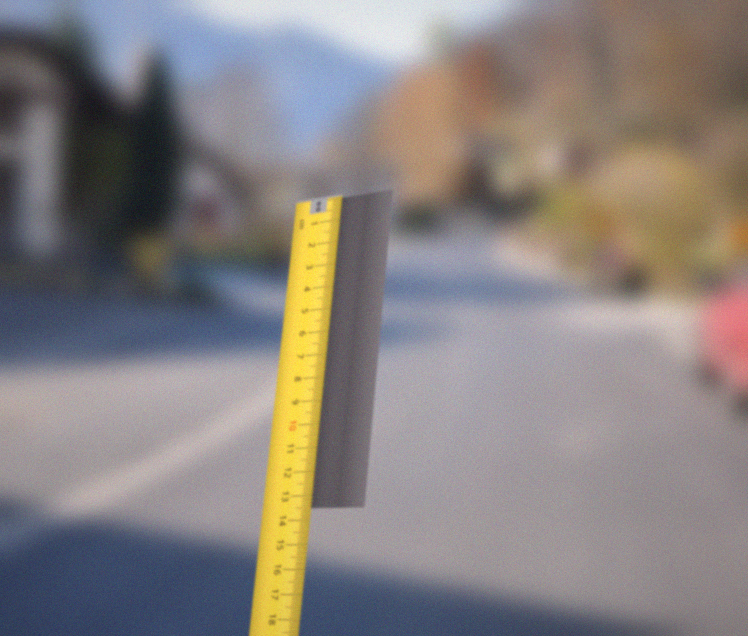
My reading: 13.5,cm
